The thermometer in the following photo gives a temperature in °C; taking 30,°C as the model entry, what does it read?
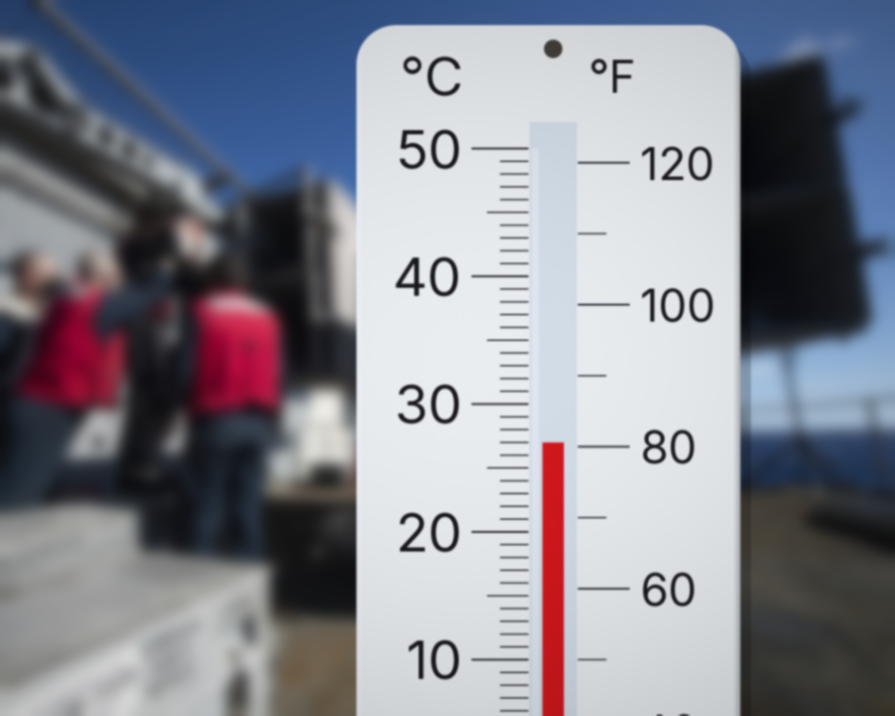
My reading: 27,°C
